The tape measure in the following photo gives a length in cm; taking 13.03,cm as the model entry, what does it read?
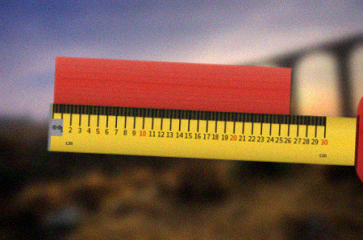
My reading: 26,cm
